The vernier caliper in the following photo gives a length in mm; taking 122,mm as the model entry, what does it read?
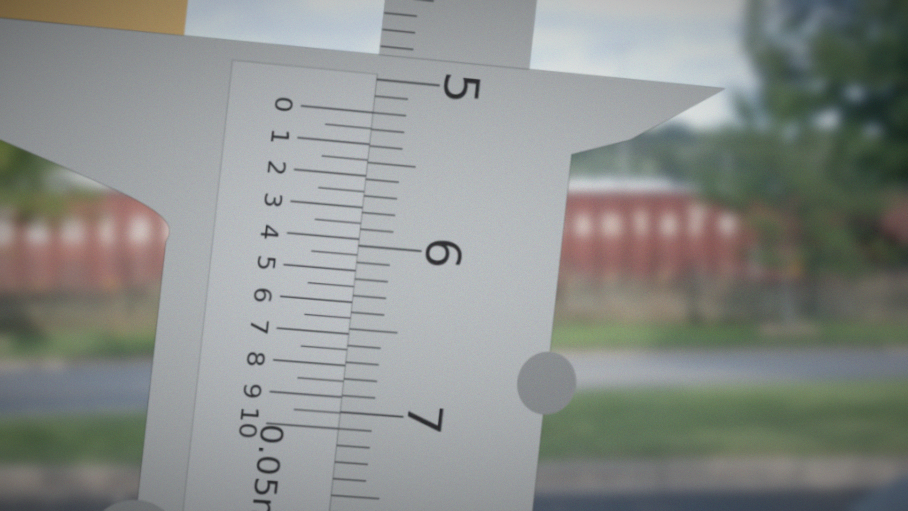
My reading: 52.0,mm
